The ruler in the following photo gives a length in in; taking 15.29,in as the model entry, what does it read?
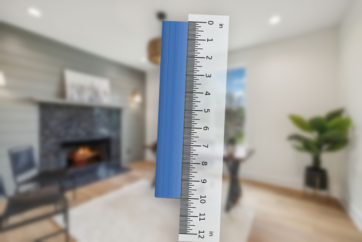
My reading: 10,in
